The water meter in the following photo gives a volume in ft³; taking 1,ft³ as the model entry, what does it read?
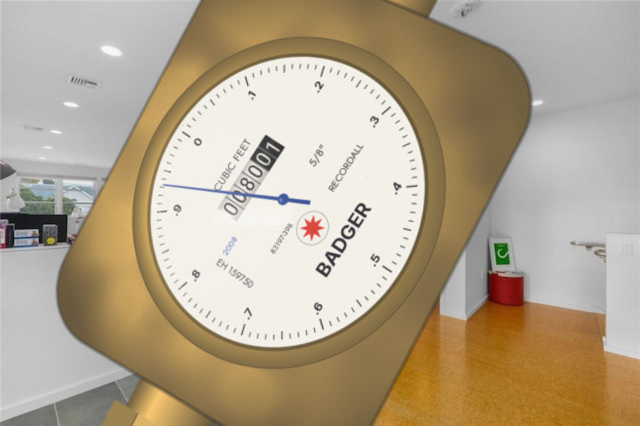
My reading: 8000.93,ft³
